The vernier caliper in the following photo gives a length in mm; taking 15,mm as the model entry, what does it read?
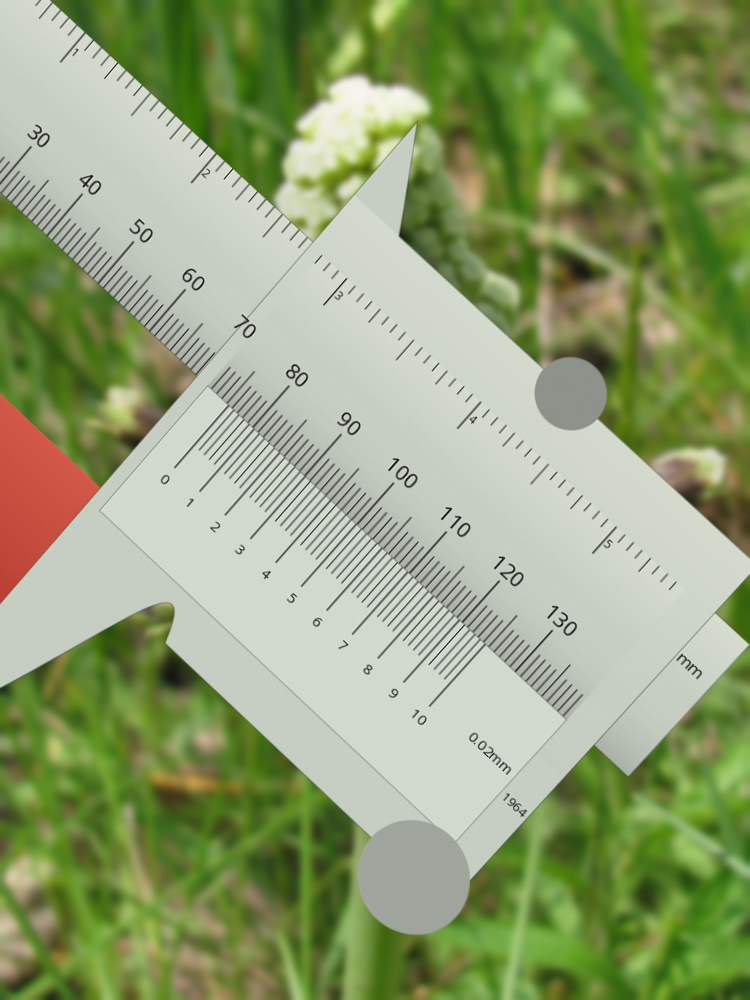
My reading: 75.4,mm
